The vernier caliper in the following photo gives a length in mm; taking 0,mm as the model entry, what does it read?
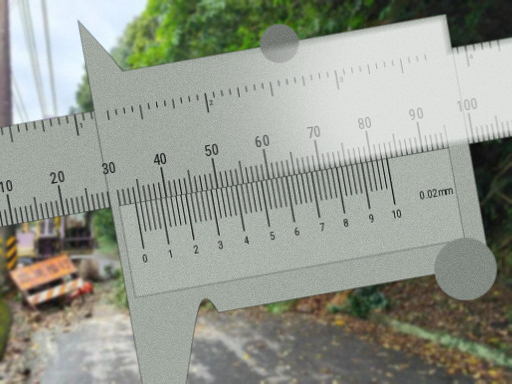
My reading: 34.0,mm
